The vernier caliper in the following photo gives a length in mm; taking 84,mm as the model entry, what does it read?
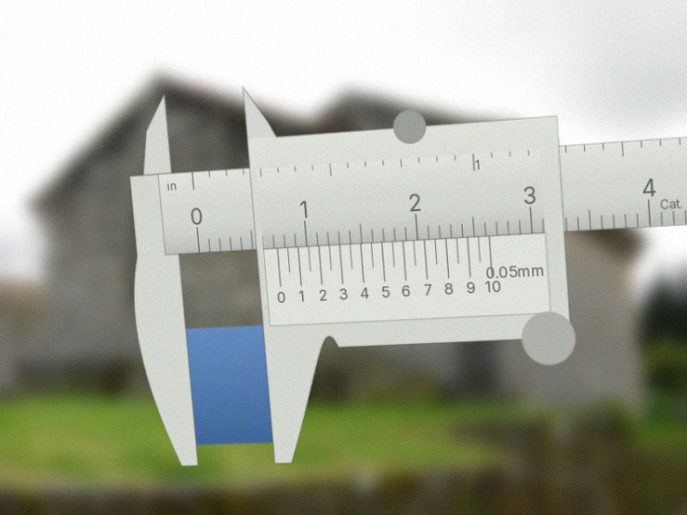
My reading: 7.3,mm
